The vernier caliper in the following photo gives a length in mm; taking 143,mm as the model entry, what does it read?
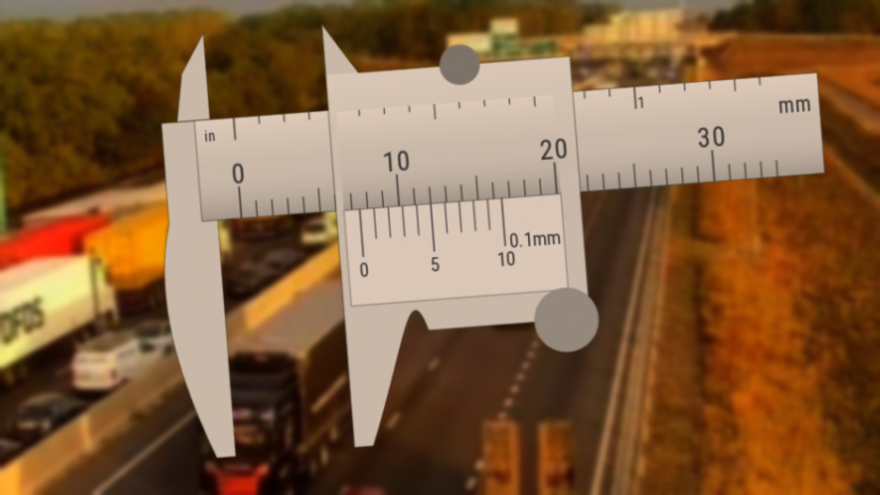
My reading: 7.5,mm
